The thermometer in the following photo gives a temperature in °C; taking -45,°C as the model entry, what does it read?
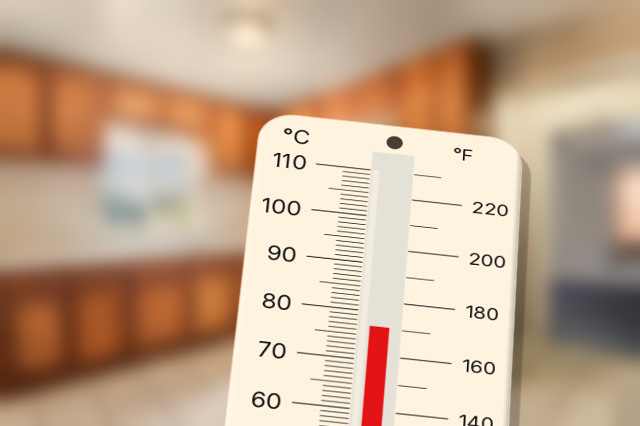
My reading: 77,°C
